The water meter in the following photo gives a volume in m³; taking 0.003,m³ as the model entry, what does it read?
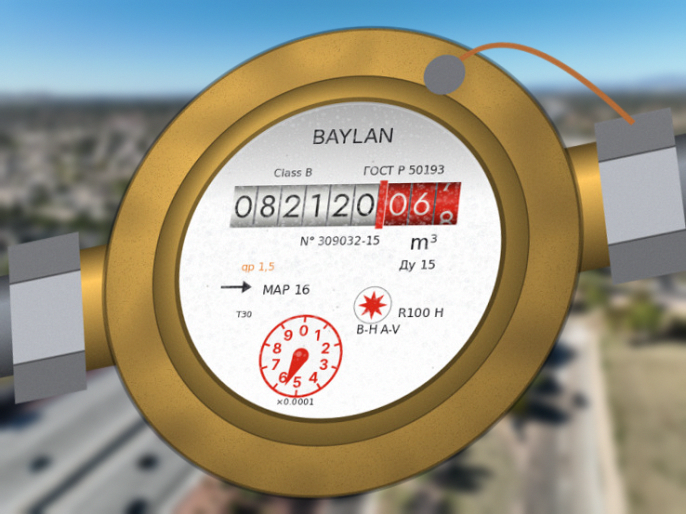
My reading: 82120.0675,m³
